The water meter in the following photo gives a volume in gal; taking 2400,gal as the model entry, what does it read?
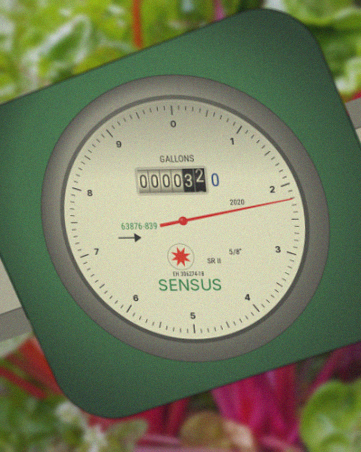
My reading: 322.2,gal
